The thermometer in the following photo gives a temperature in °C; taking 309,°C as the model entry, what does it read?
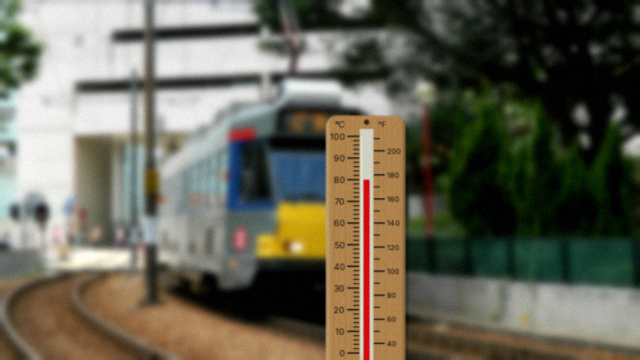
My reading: 80,°C
